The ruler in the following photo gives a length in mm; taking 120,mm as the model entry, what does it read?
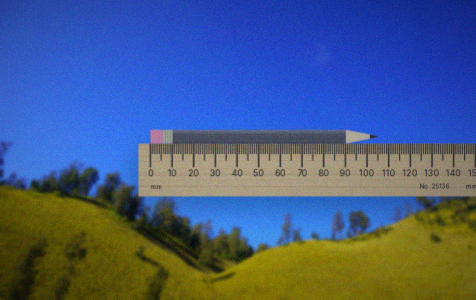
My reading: 105,mm
